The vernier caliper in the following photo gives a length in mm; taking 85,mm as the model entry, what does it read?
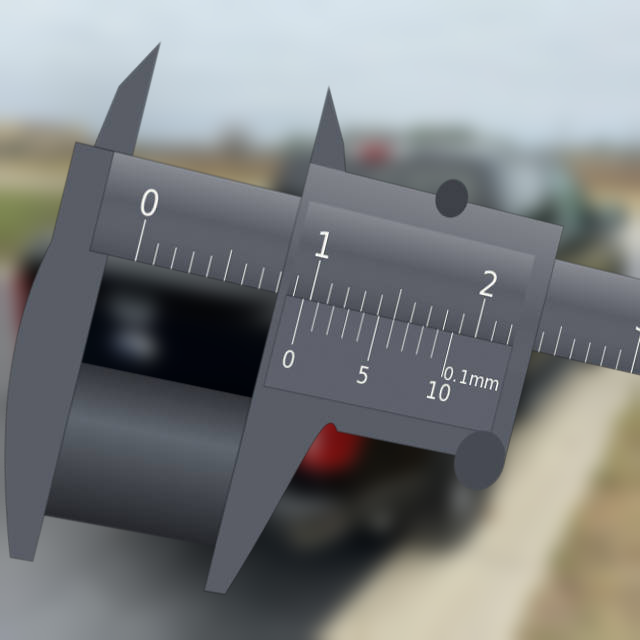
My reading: 9.6,mm
